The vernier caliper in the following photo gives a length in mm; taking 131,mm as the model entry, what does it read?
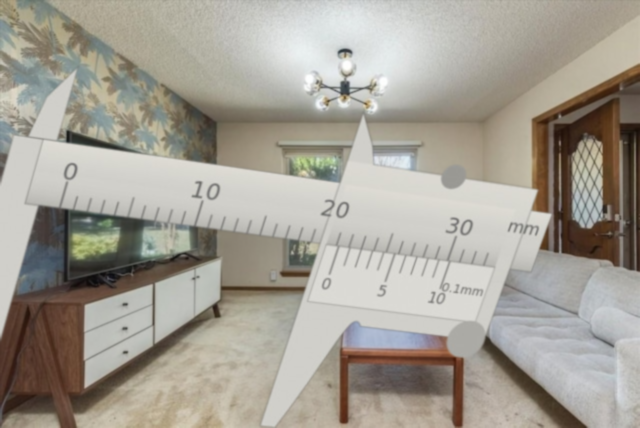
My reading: 21.2,mm
